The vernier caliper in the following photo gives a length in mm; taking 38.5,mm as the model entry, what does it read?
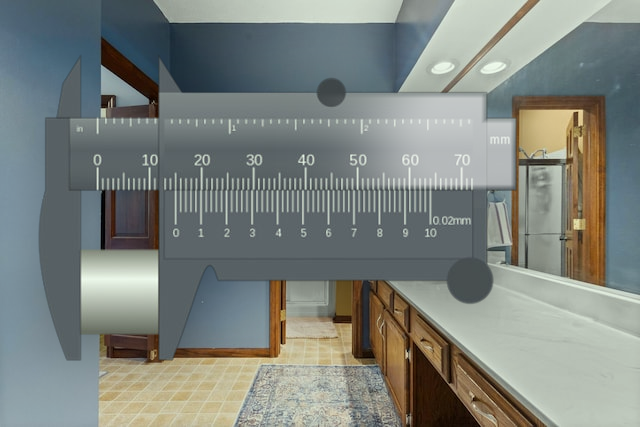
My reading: 15.0,mm
